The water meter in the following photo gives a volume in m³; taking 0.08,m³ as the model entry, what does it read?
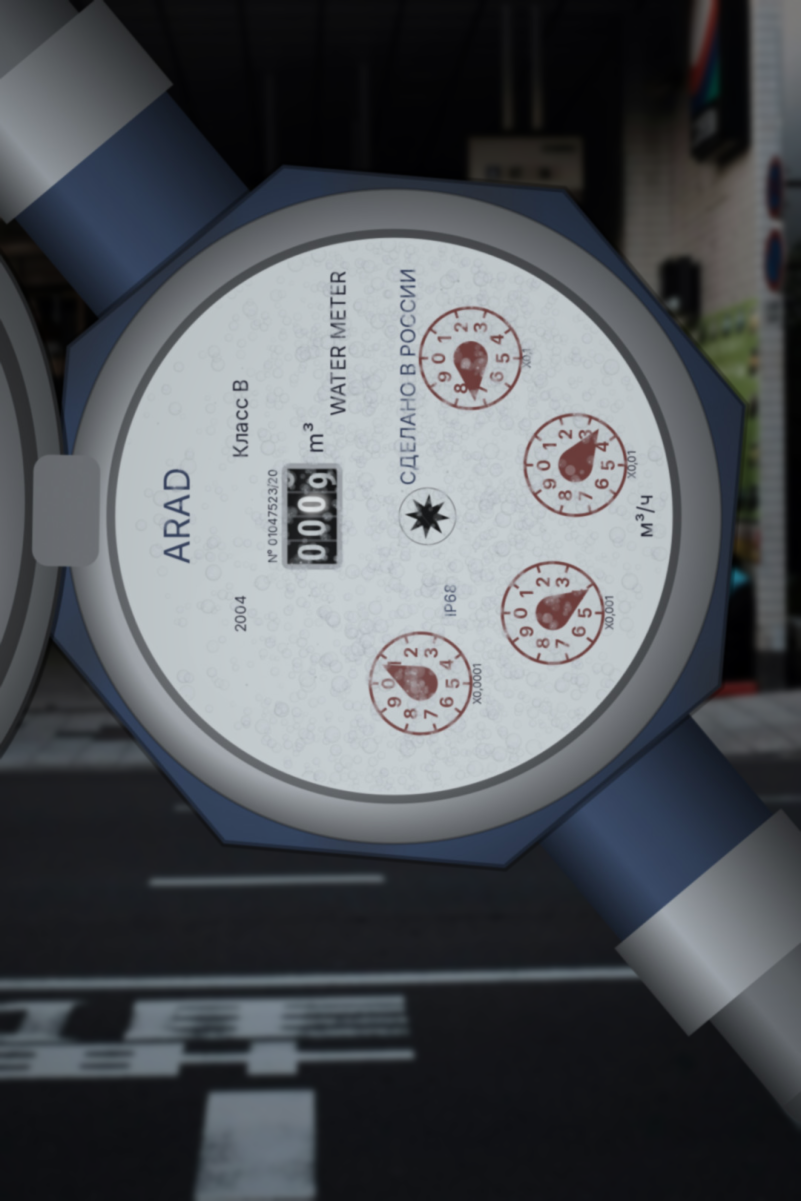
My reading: 8.7340,m³
